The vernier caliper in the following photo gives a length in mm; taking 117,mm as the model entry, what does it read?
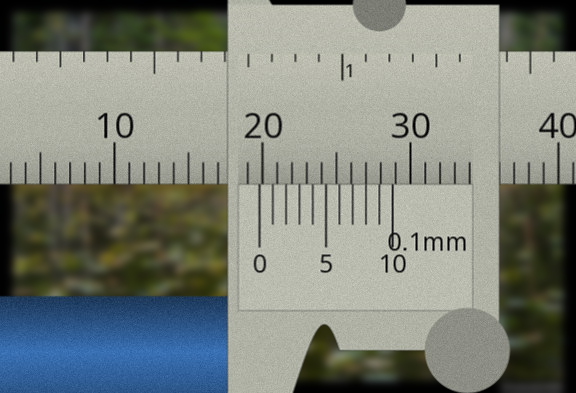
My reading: 19.8,mm
